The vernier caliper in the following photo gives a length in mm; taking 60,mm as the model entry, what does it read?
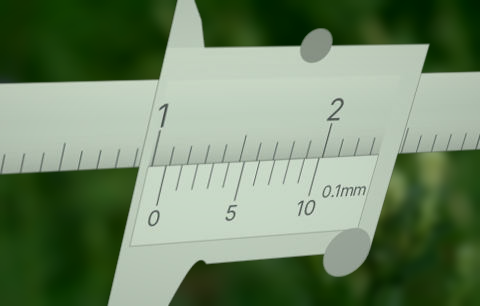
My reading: 10.8,mm
